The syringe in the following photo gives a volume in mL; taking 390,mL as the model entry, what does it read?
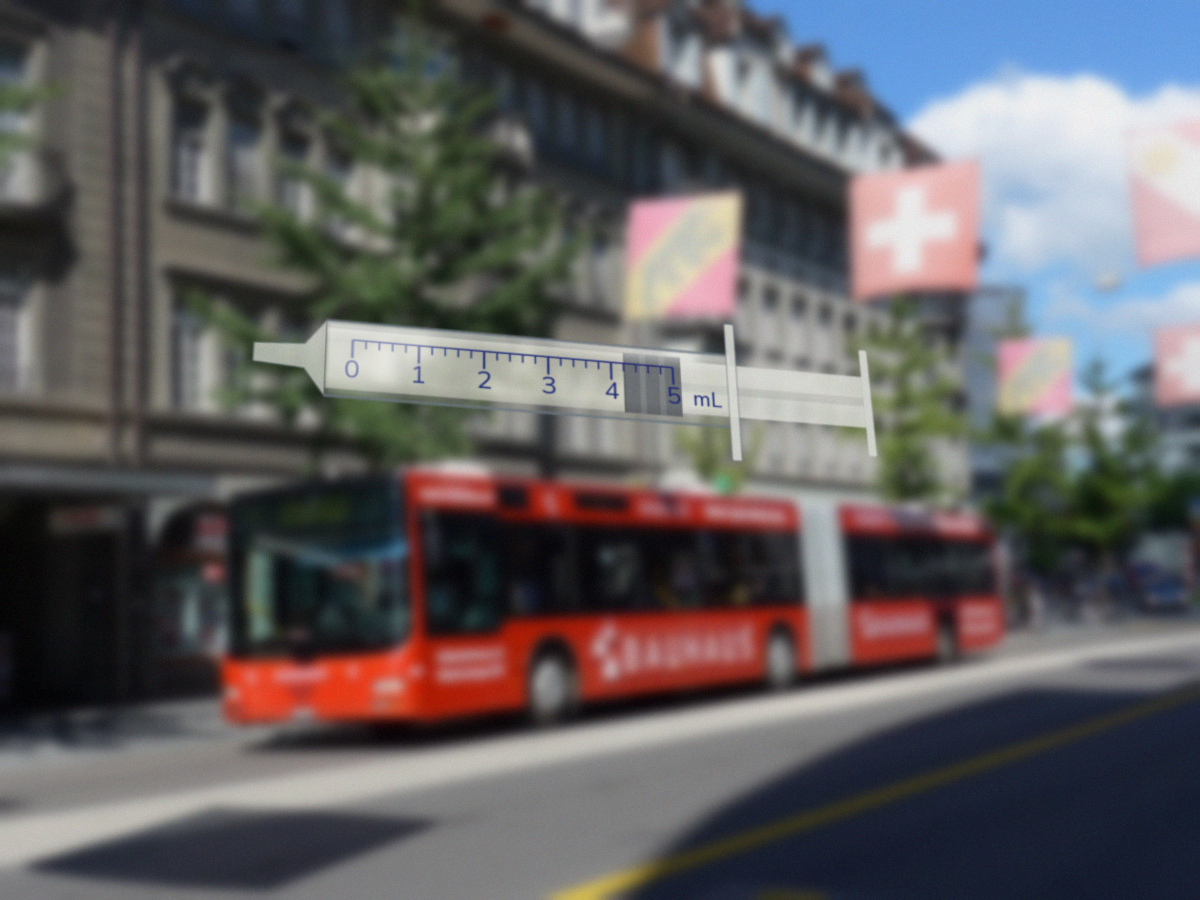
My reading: 4.2,mL
